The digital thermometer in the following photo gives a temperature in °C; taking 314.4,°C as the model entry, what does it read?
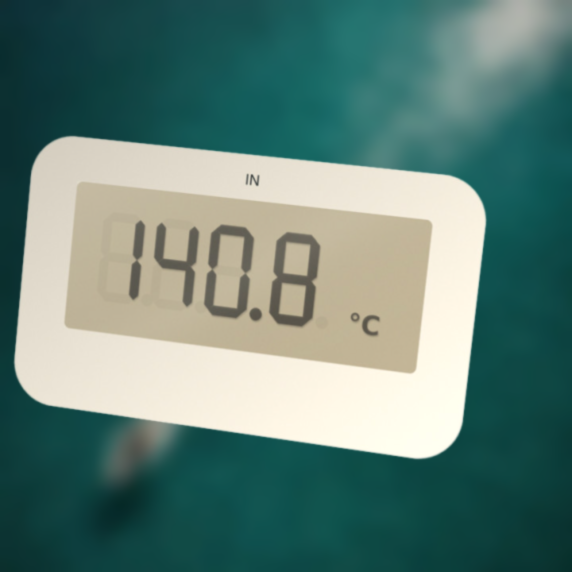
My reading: 140.8,°C
